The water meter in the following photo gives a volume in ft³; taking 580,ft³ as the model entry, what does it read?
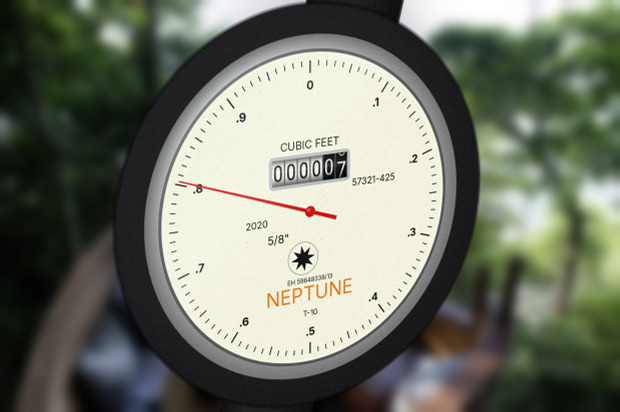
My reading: 6.80,ft³
